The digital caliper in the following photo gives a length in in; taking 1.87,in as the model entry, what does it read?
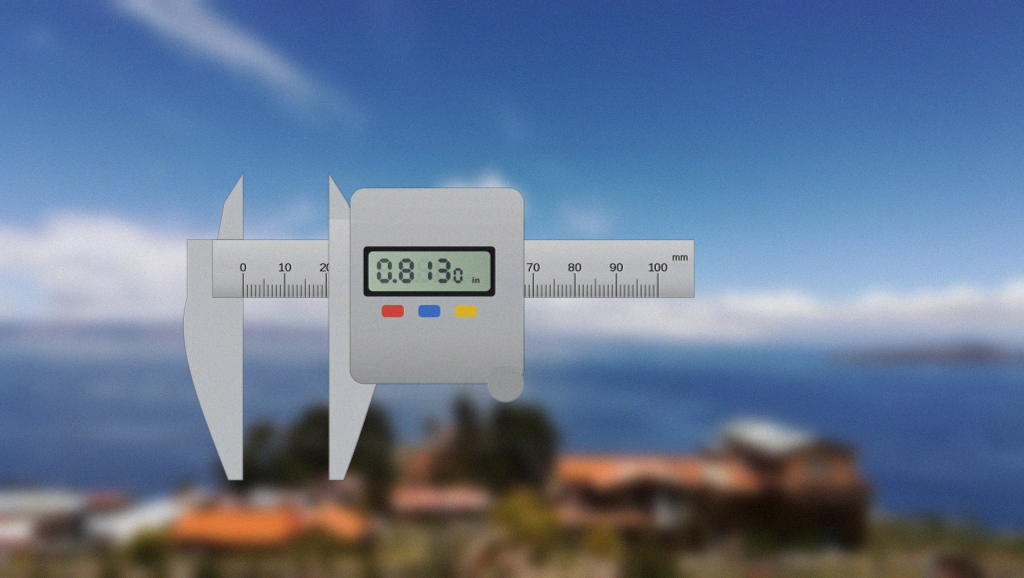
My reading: 0.8130,in
